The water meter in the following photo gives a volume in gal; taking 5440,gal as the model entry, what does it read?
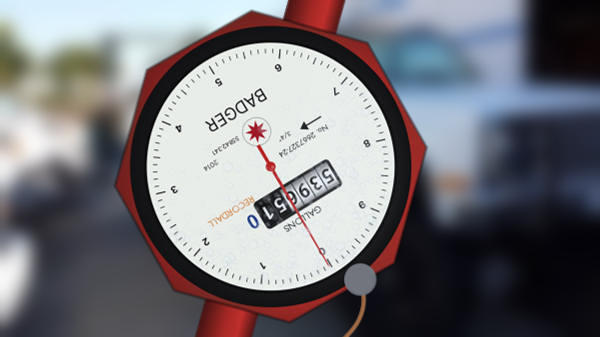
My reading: 5396510.0,gal
